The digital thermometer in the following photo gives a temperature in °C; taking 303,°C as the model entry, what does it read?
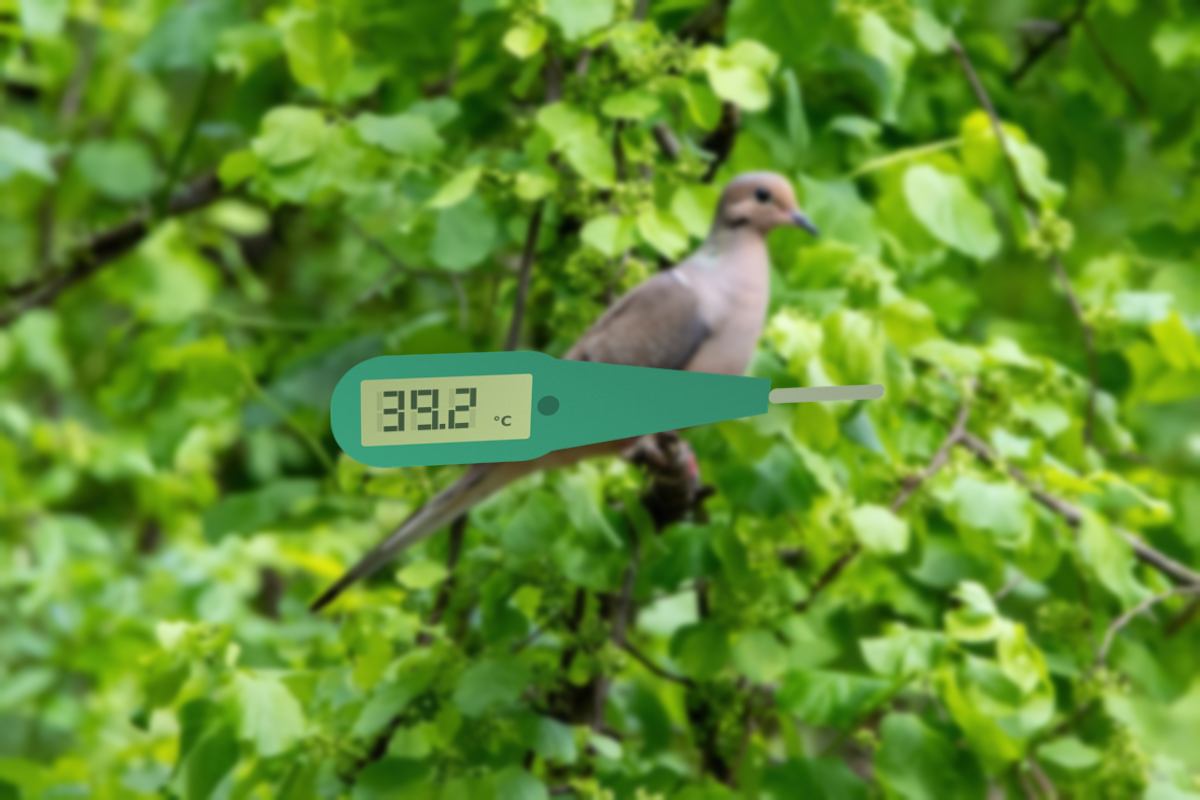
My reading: 39.2,°C
